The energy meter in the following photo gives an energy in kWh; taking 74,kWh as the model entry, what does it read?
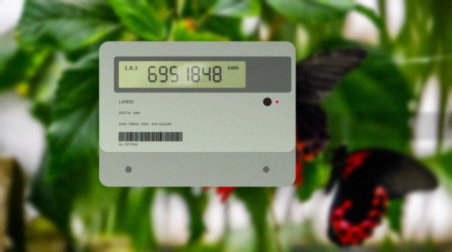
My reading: 6951848,kWh
